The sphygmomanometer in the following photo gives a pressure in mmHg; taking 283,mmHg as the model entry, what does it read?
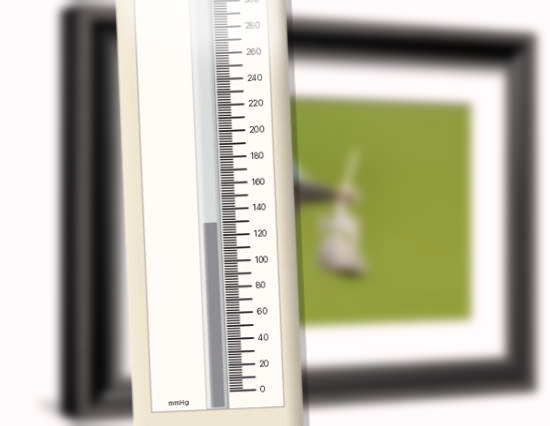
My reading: 130,mmHg
